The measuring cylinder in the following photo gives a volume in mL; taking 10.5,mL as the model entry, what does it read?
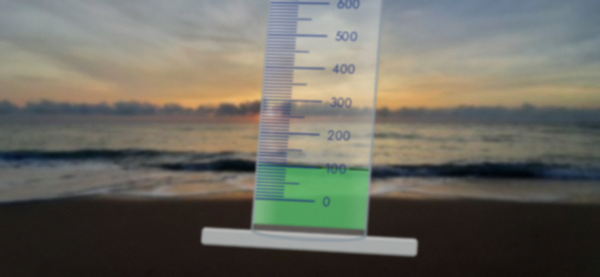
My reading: 100,mL
